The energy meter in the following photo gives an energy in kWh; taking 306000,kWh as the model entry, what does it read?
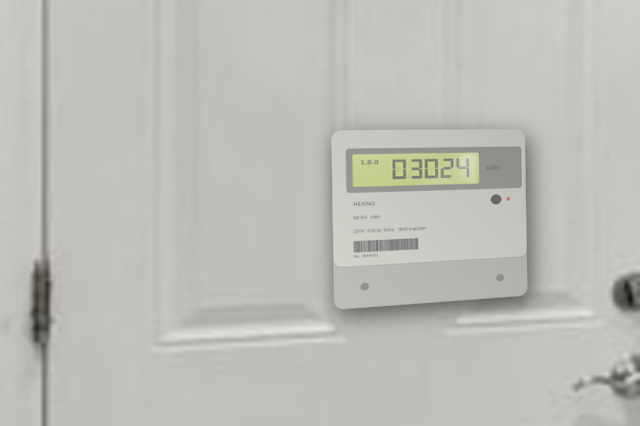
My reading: 3024,kWh
